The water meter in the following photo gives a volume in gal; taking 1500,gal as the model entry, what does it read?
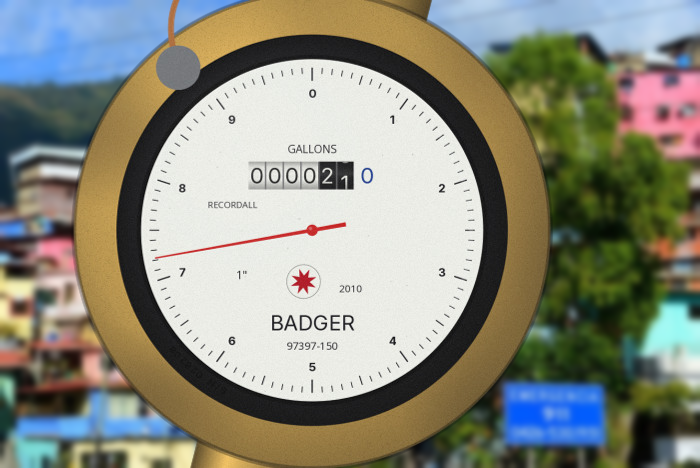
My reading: 207.2,gal
